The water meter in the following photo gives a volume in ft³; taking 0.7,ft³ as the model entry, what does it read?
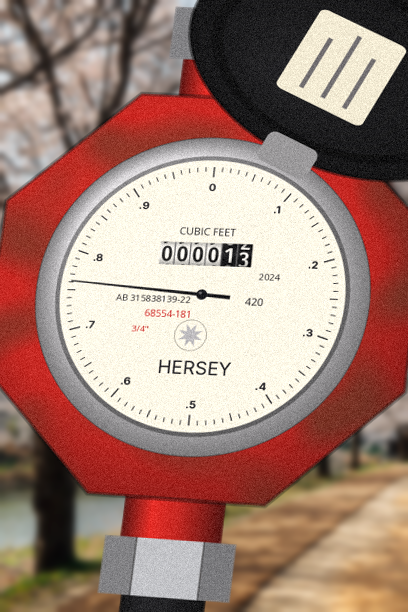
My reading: 12.76,ft³
